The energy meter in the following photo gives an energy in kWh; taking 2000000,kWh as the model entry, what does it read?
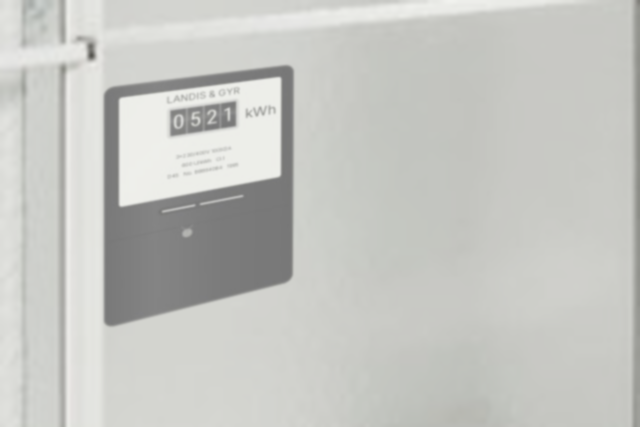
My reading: 521,kWh
